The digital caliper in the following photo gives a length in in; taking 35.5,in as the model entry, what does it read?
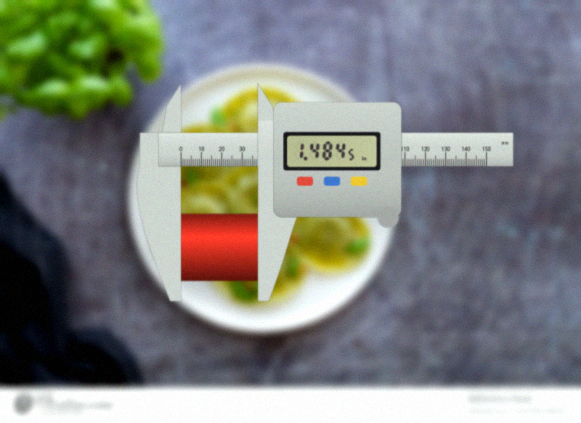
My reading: 1.4845,in
